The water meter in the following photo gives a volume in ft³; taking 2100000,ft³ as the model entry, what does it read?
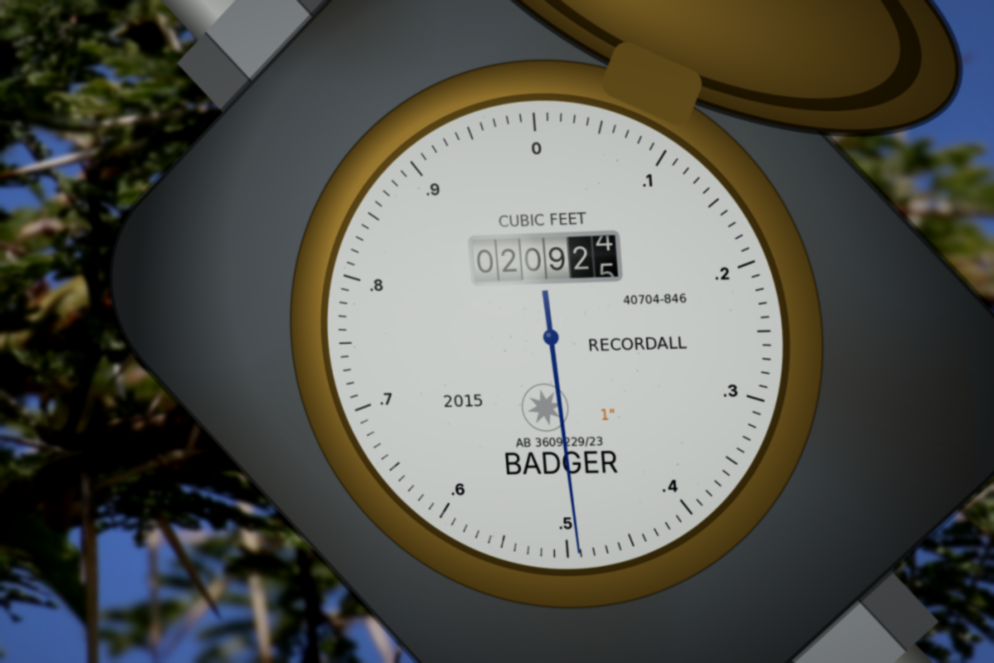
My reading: 20924.49,ft³
